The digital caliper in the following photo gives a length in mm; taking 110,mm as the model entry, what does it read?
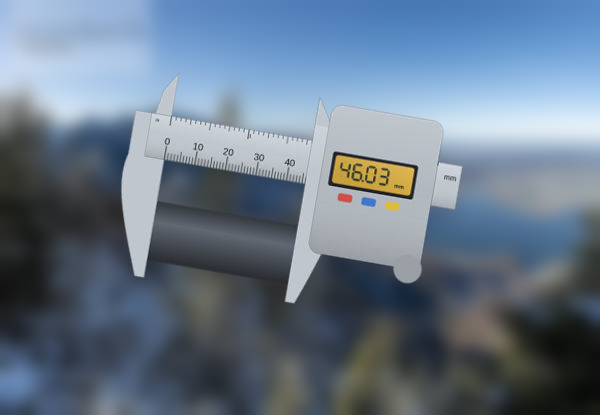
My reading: 46.03,mm
